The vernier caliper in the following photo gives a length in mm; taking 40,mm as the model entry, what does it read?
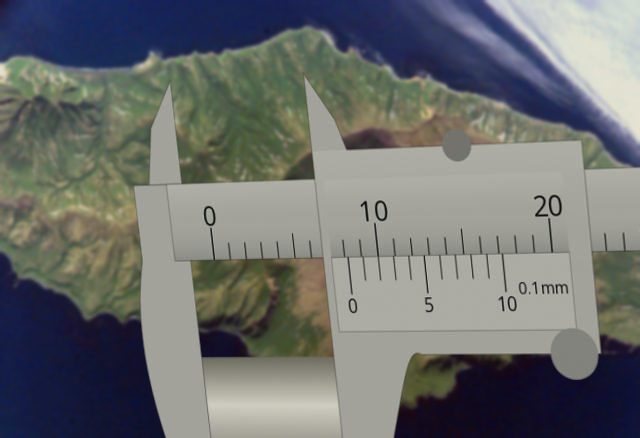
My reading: 8.2,mm
